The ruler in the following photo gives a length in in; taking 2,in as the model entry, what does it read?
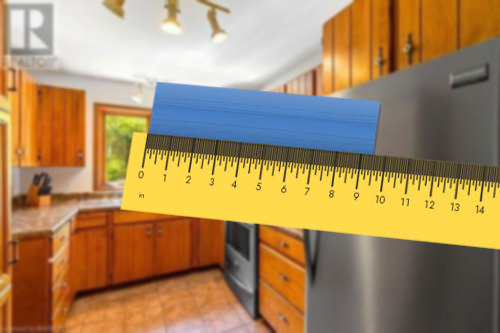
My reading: 9.5,in
